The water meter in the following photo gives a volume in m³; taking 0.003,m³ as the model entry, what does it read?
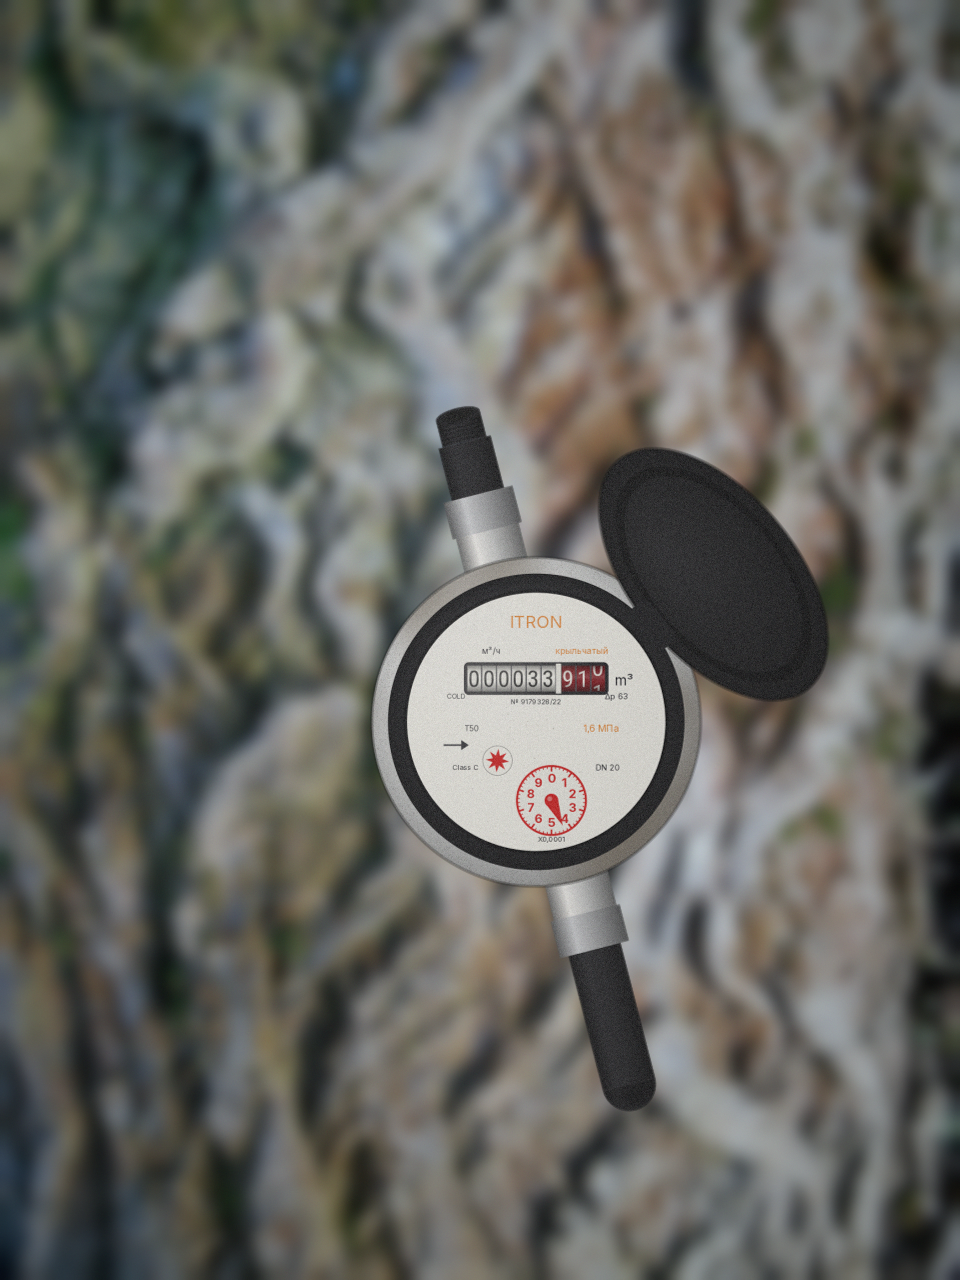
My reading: 33.9104,m³
